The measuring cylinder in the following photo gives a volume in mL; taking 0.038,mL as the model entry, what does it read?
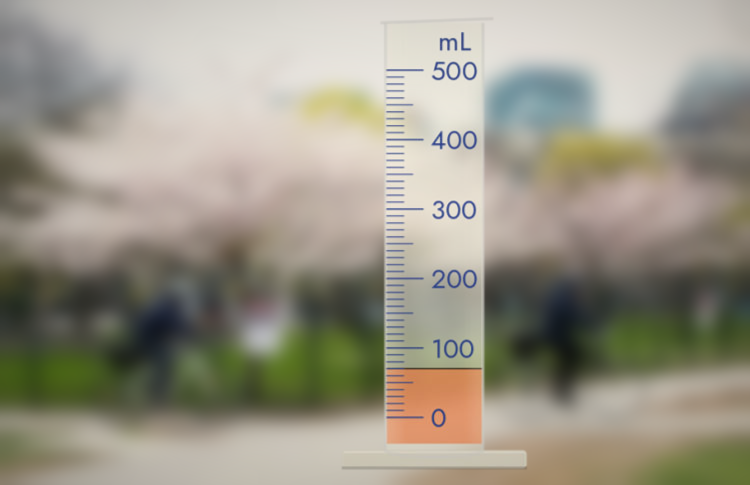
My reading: 70,mL
